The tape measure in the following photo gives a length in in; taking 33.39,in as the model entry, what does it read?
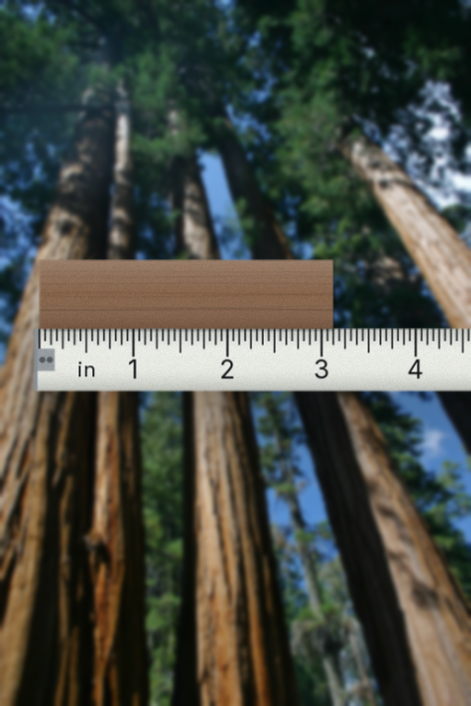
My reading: 3.125,in
